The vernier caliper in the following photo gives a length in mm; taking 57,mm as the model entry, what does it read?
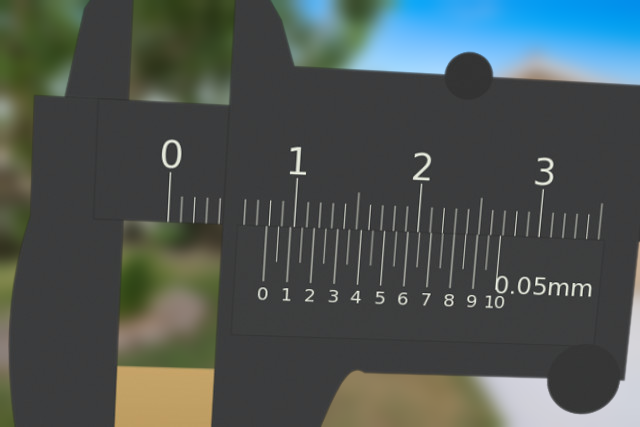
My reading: 7.8,mm
